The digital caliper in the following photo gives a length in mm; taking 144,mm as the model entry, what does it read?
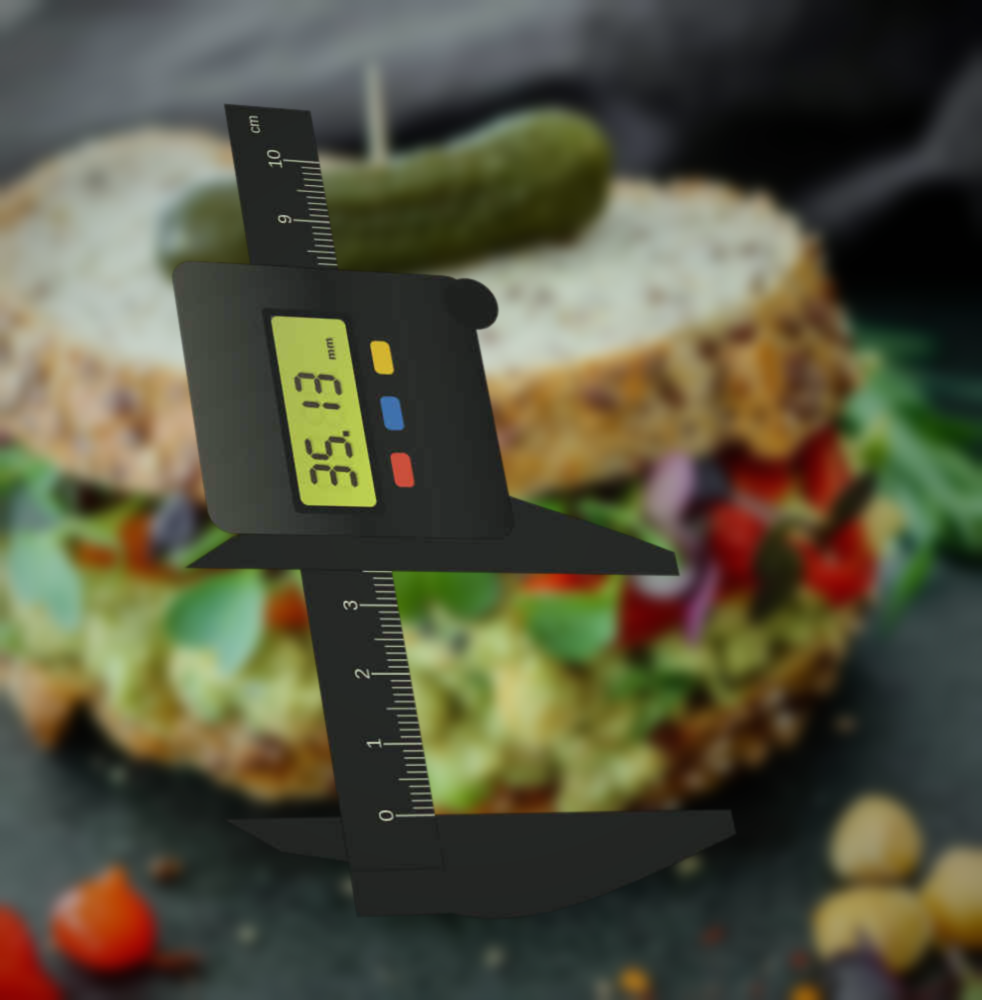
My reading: 35.13,mm
